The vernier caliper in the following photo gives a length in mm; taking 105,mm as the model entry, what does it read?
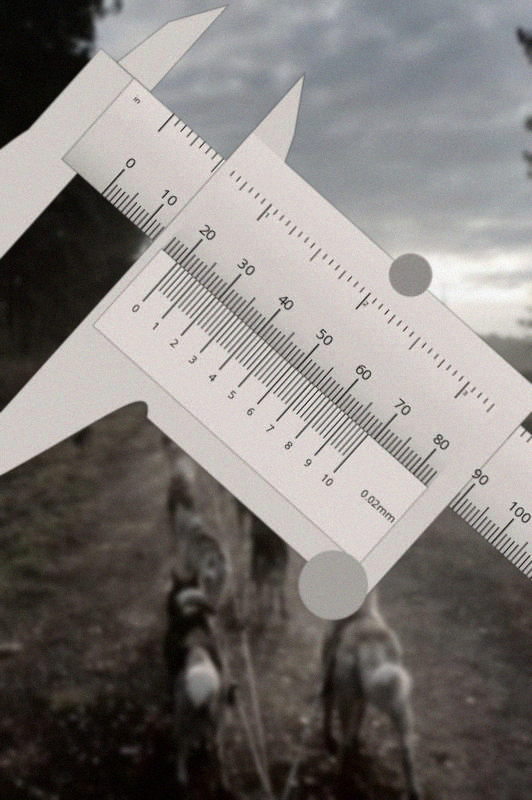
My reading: 19.5,mm
